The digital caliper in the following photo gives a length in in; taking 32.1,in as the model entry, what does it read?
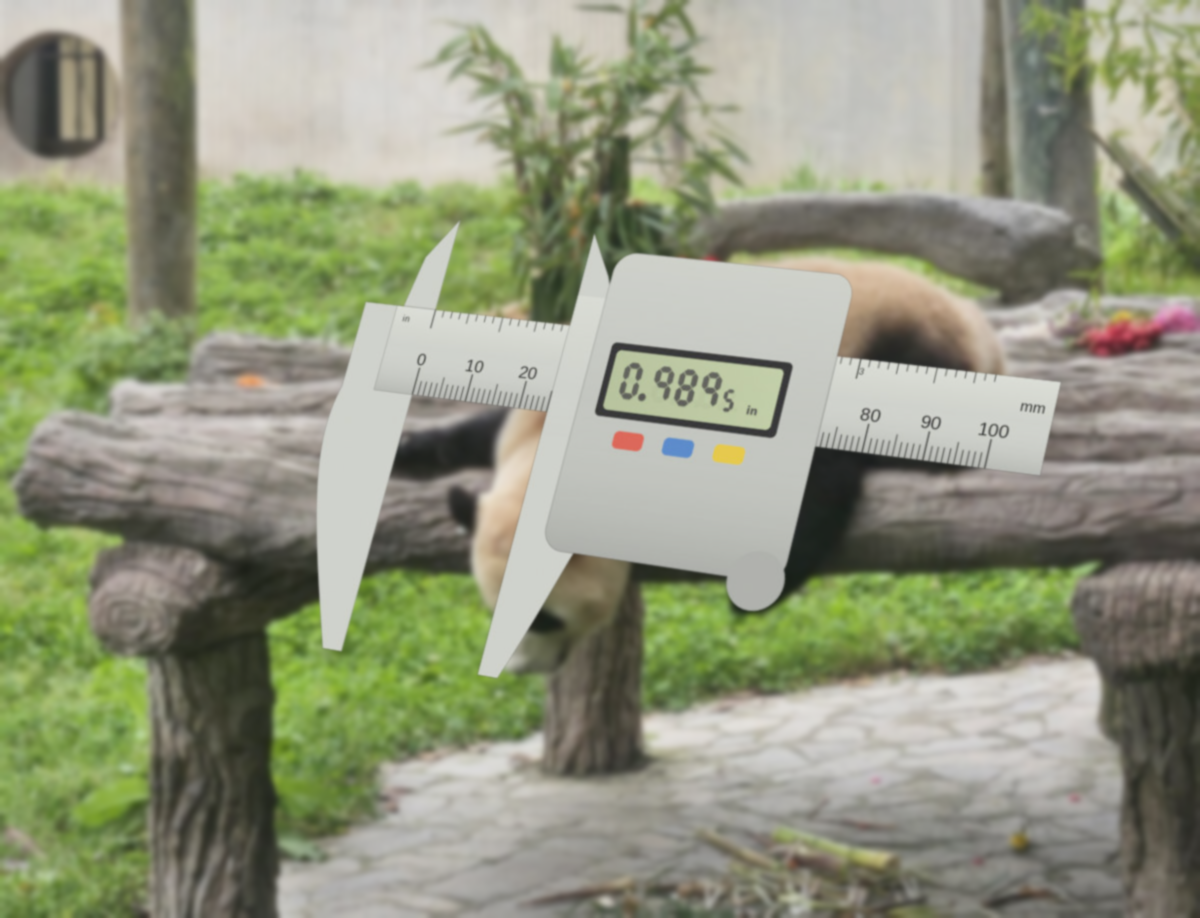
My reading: 0.9895,in
